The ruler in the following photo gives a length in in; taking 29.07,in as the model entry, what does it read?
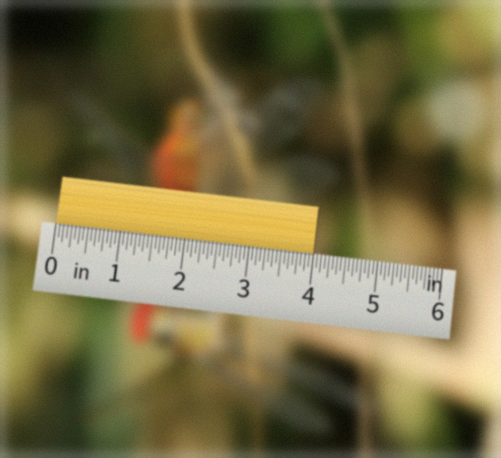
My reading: 4,in
